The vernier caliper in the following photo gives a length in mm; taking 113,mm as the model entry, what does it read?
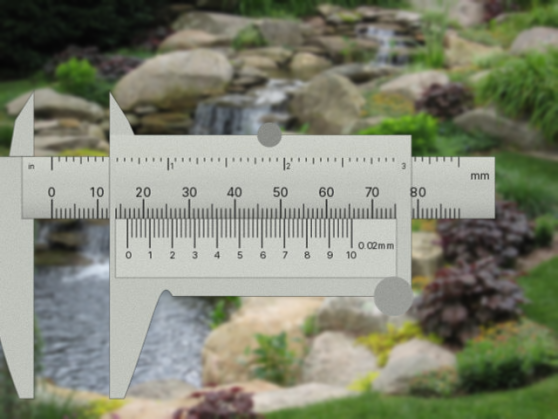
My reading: 16.5,mm
